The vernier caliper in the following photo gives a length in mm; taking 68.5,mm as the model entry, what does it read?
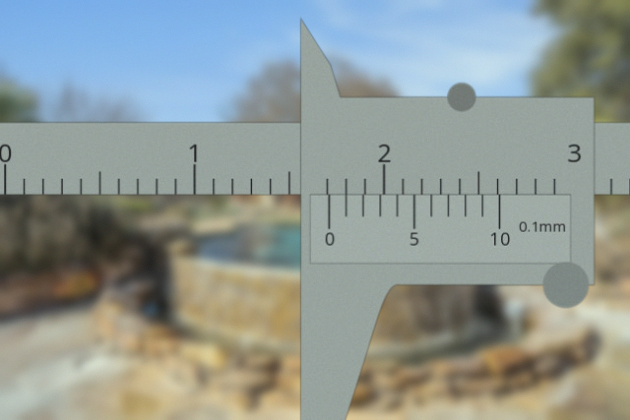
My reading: 17.1,mm
